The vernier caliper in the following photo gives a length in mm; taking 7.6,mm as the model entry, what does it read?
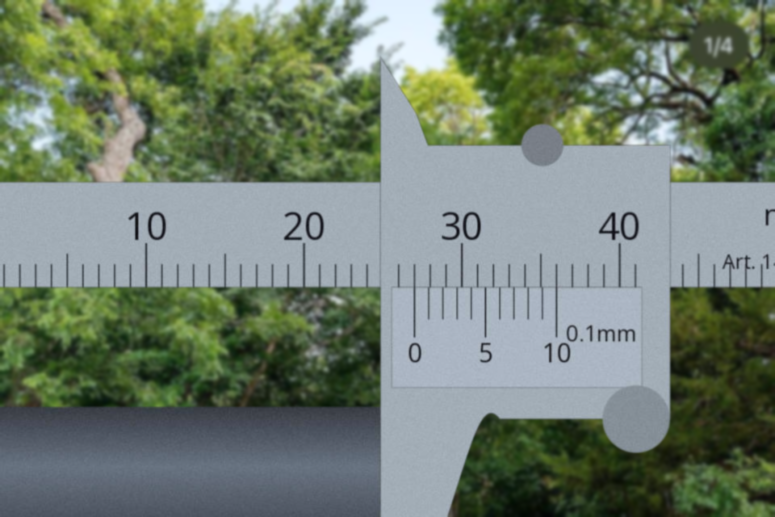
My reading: 27.0,mm
